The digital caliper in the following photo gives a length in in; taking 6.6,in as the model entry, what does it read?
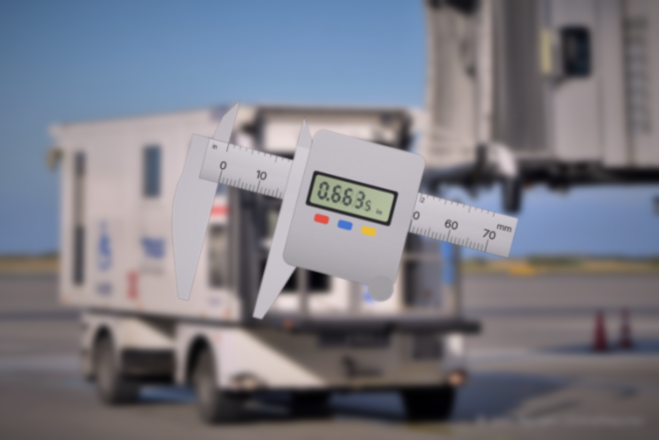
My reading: 0.6635,in
